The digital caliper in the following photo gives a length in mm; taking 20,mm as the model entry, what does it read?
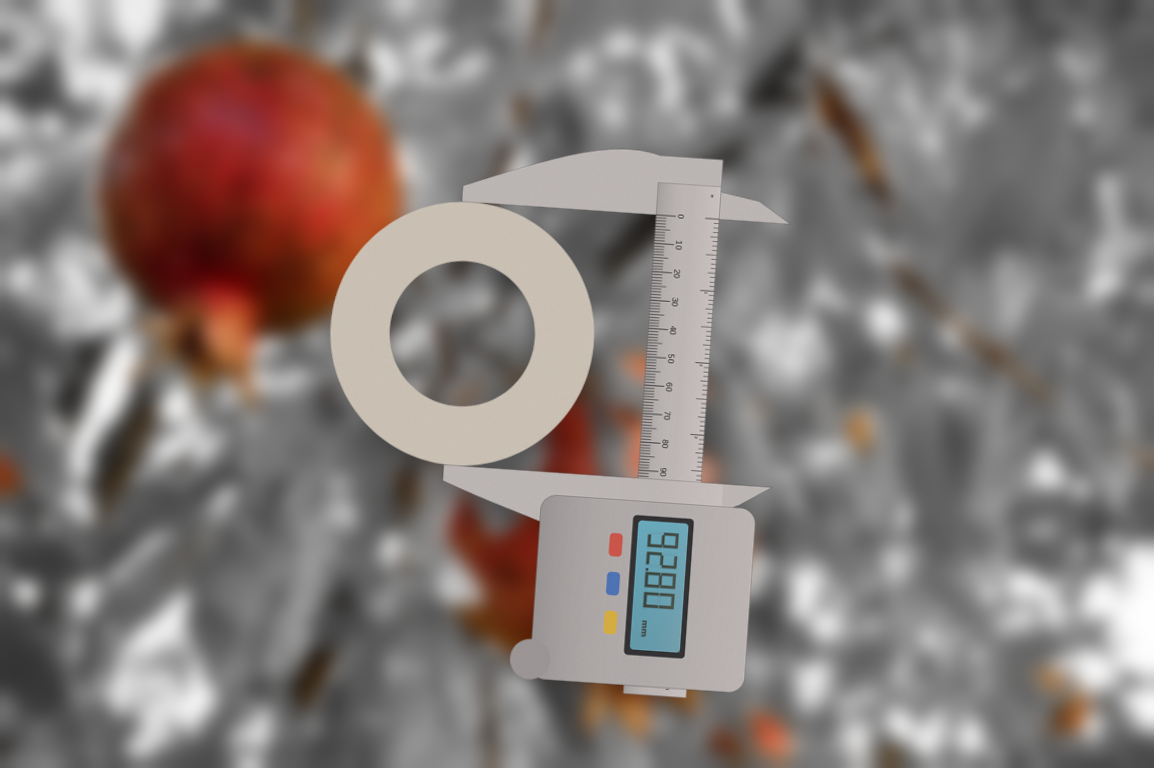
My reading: 92.80,mm
